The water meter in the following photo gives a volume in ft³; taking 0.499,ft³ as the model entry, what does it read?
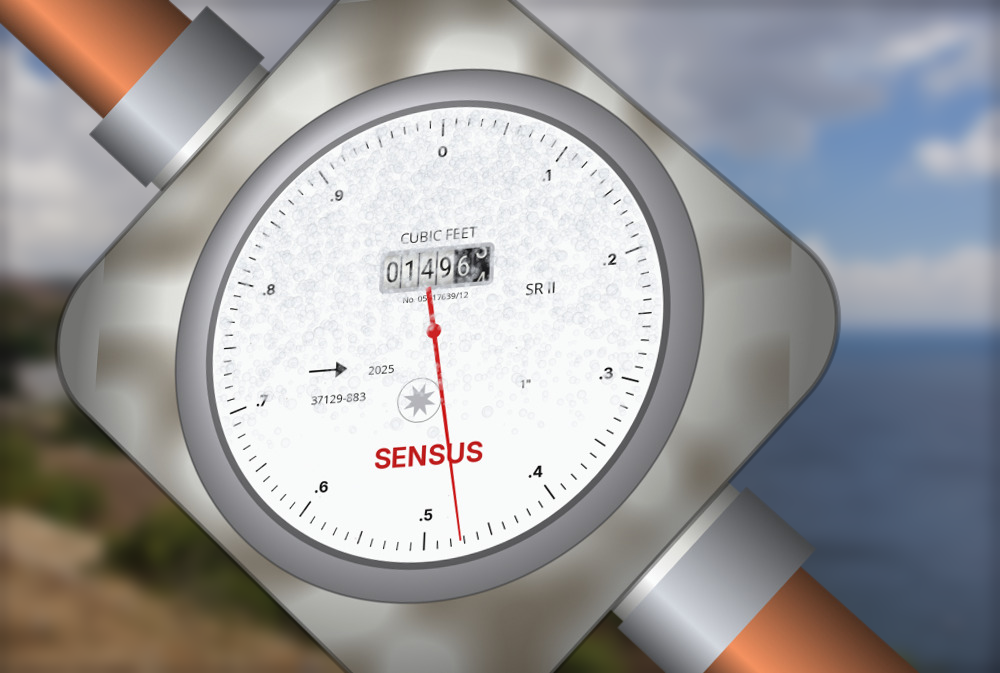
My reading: 14963.47,ft³
